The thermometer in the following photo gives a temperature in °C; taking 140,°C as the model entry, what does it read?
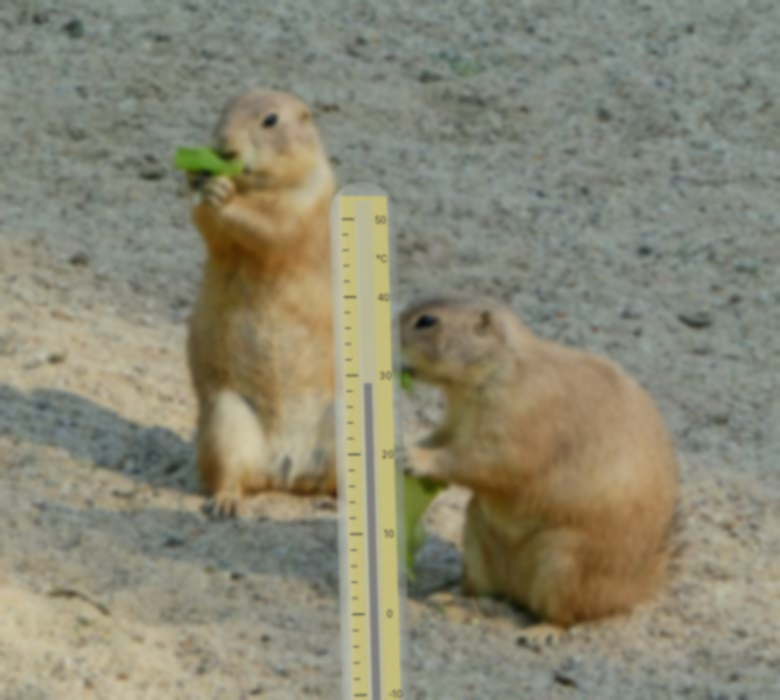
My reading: 29,°C
